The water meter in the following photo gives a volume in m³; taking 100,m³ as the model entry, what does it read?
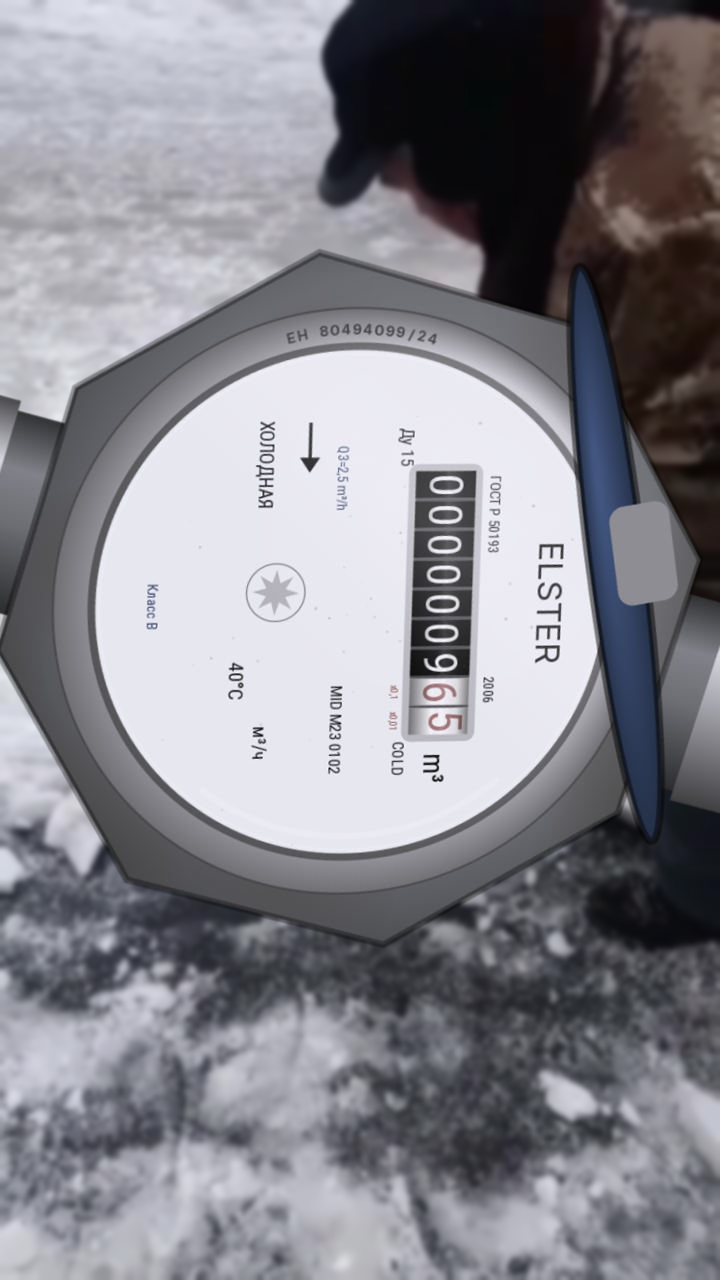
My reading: 9.65,m³
